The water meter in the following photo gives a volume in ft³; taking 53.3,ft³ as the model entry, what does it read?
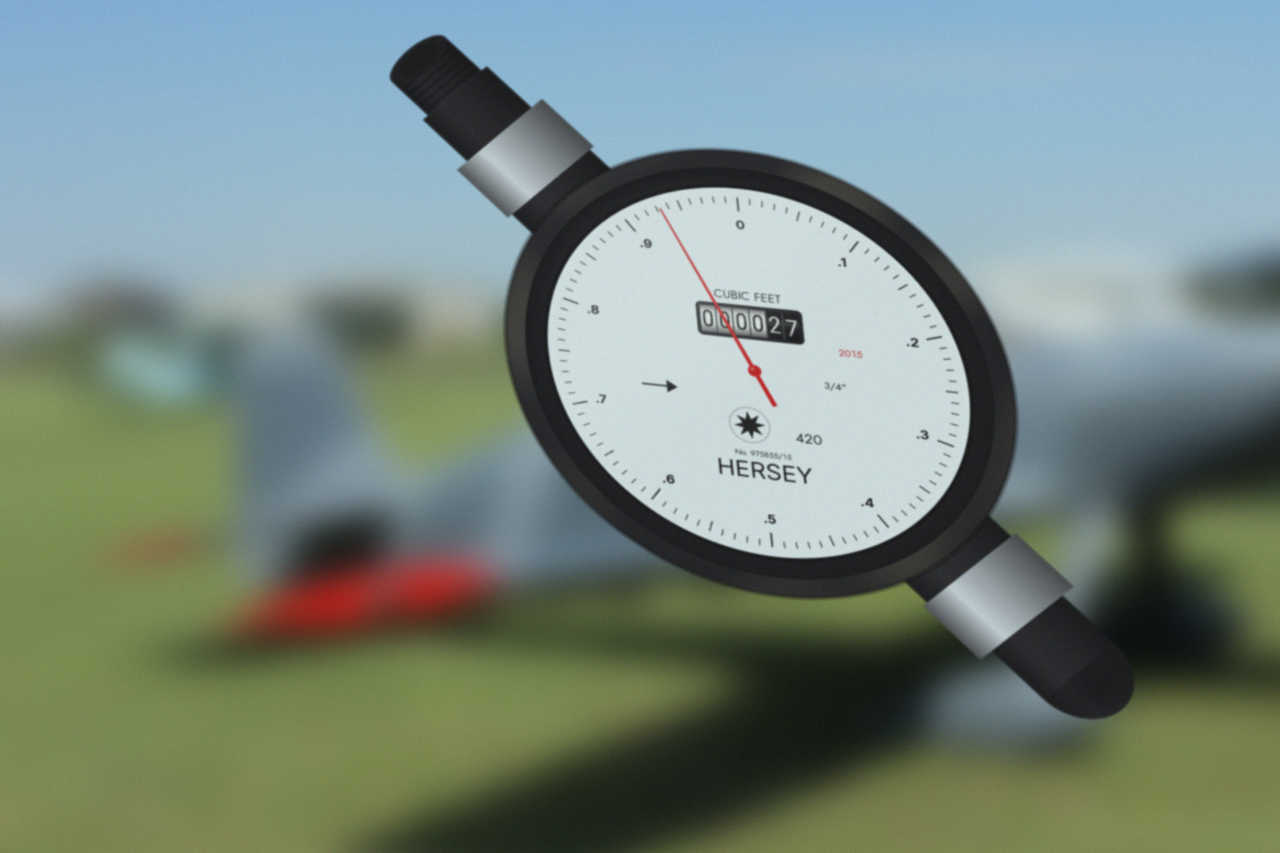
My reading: 26.93,ft³
